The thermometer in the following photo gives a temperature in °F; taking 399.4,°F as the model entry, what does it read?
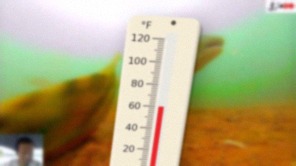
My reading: 60,°F
